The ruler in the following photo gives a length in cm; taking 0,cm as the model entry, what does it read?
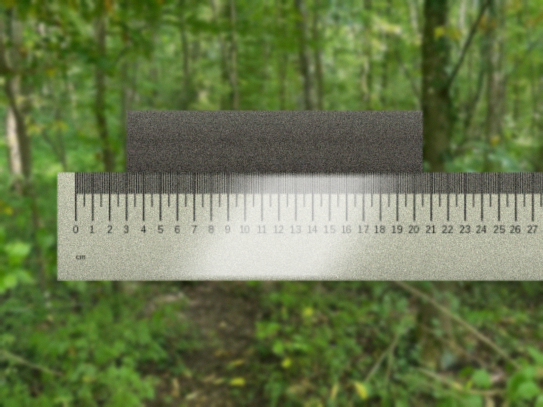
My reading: 17.5,cm
